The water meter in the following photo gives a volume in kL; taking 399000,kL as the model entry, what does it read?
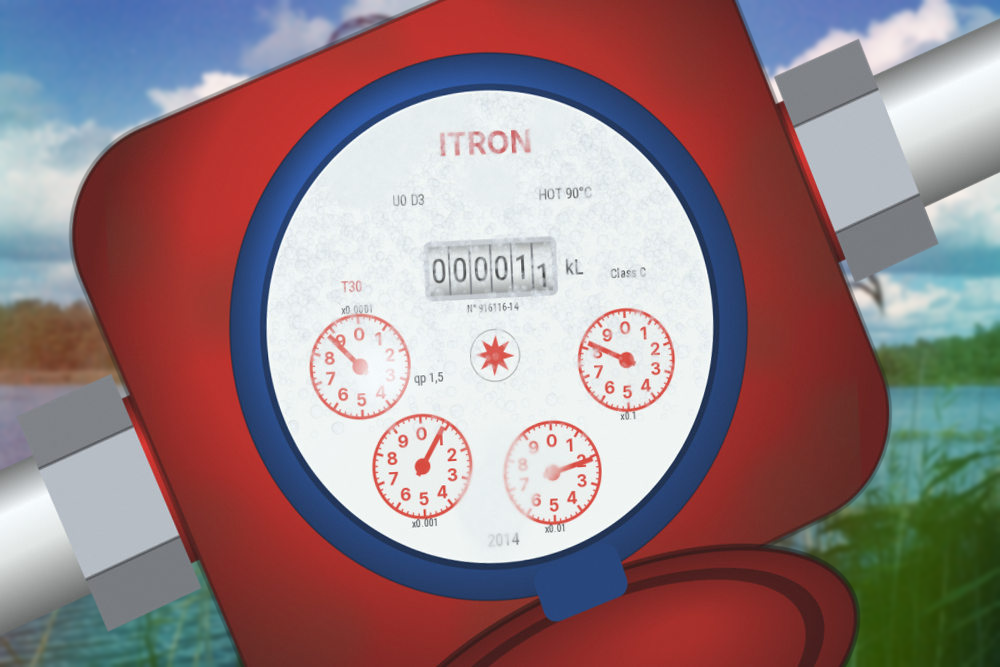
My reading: 10.8208,kL
